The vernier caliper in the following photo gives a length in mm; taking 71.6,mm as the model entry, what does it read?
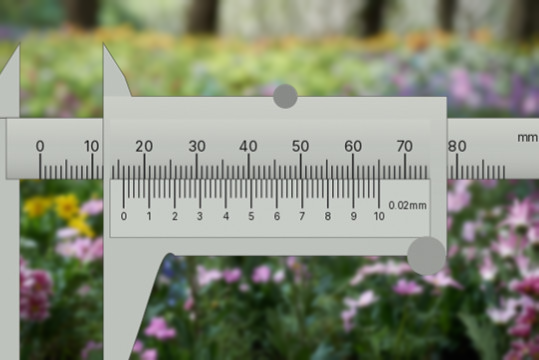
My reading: 16.0,mm
